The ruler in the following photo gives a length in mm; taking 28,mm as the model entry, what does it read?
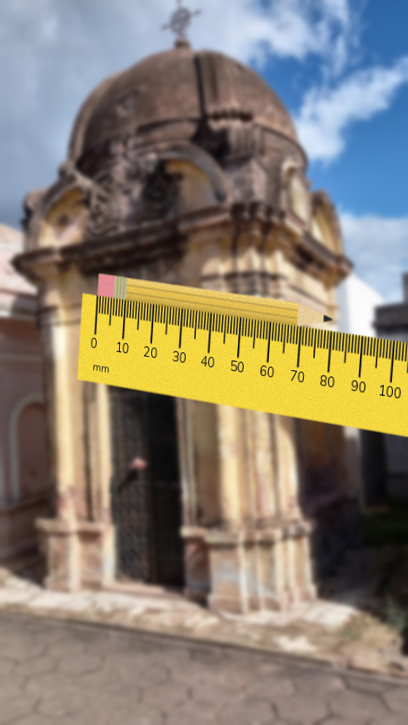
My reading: 80,mm
